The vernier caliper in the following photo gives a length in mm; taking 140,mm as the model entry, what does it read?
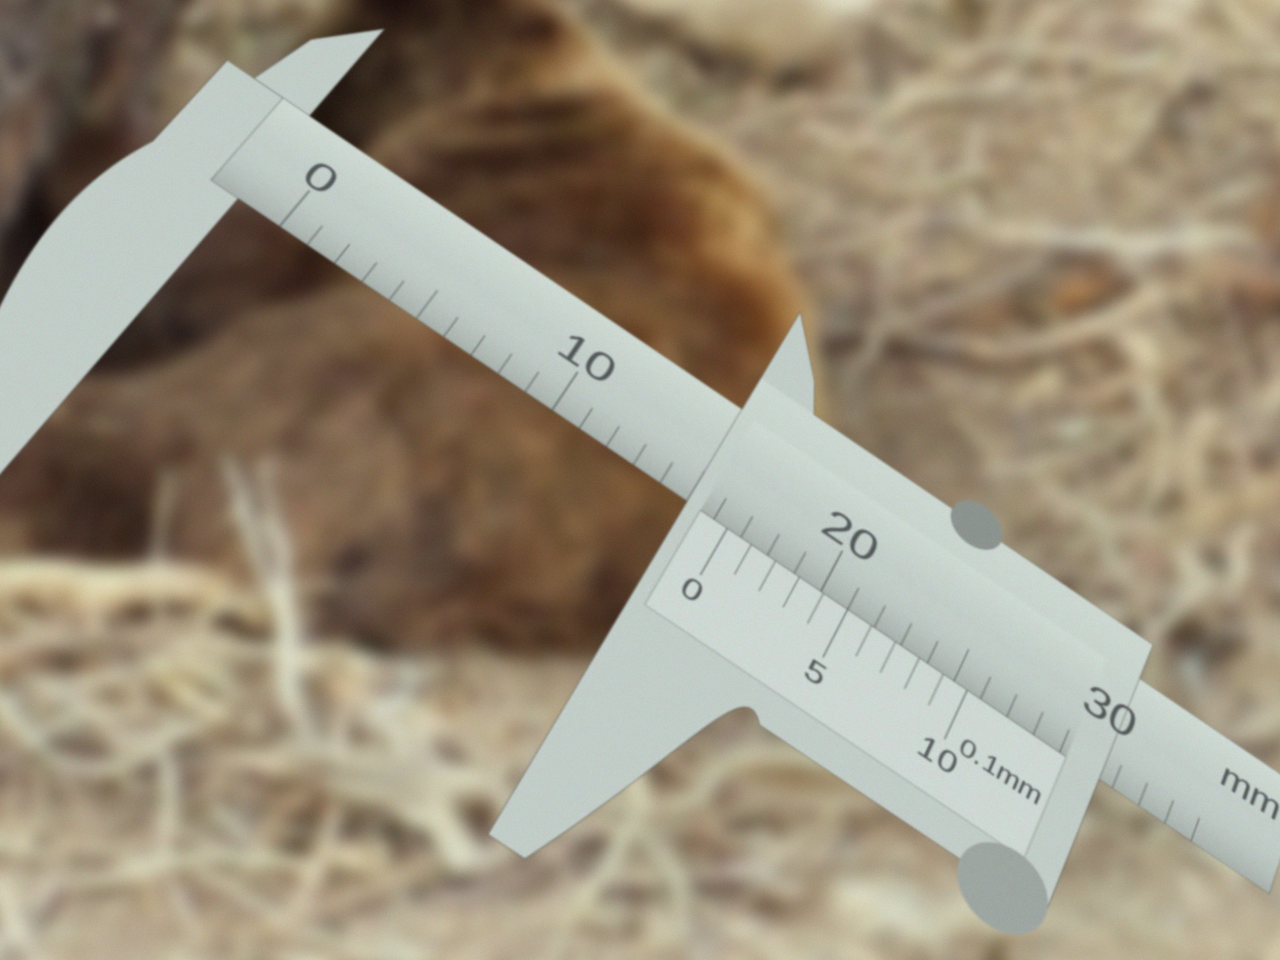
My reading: 16.5,mm
